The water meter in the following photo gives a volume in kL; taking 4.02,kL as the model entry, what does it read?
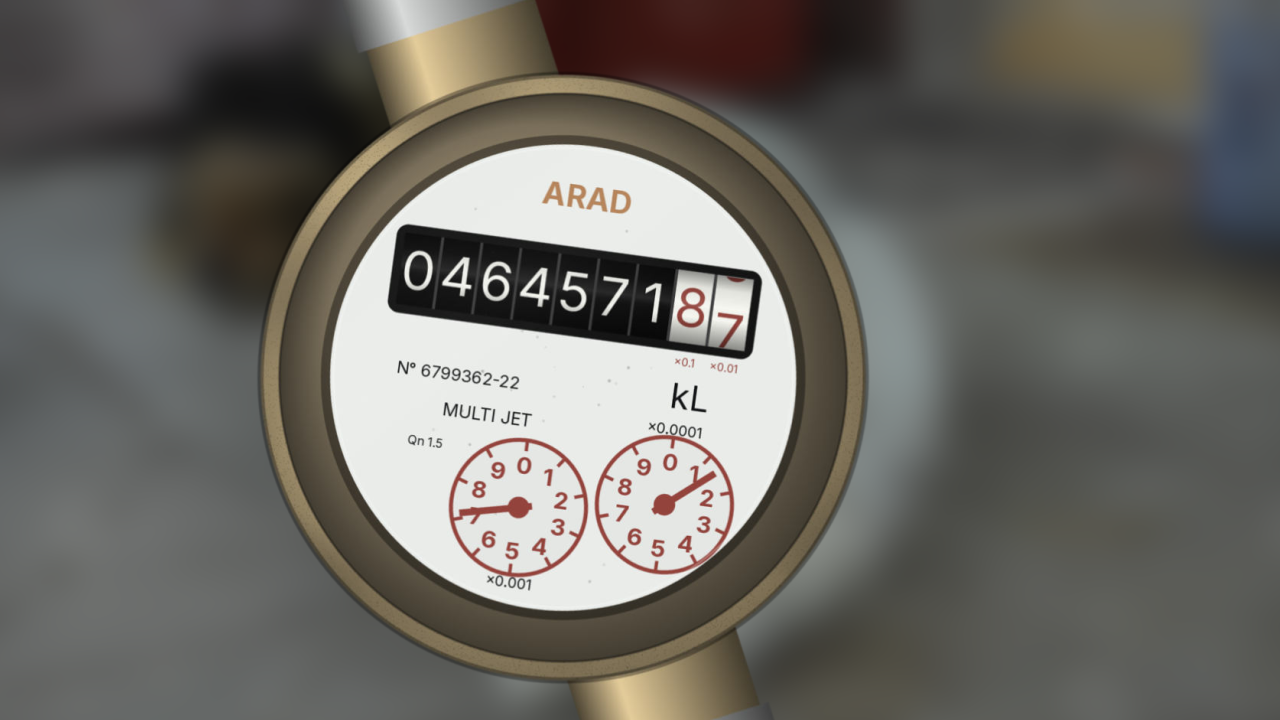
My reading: 464571.8671,kL
